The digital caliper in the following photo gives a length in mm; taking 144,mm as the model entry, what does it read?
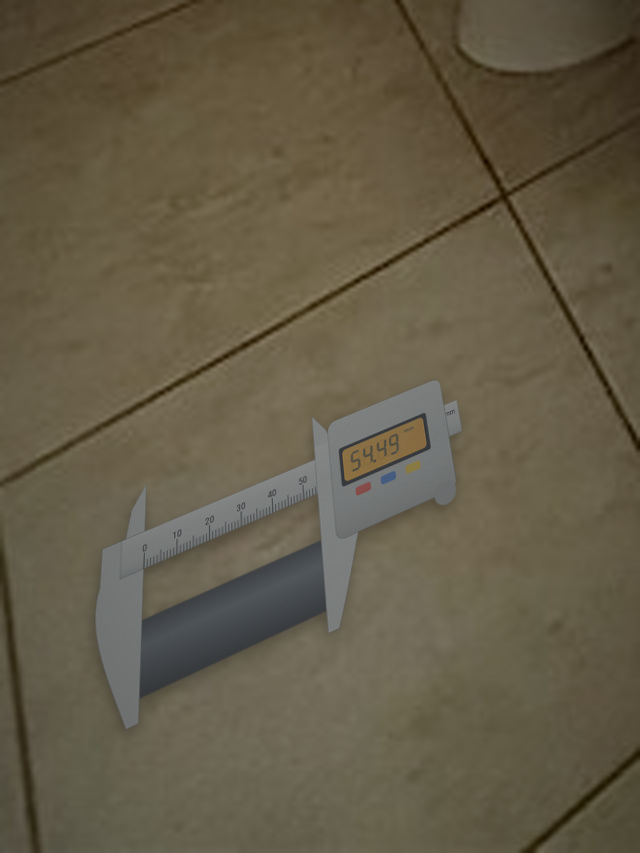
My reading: 54.49,mm
